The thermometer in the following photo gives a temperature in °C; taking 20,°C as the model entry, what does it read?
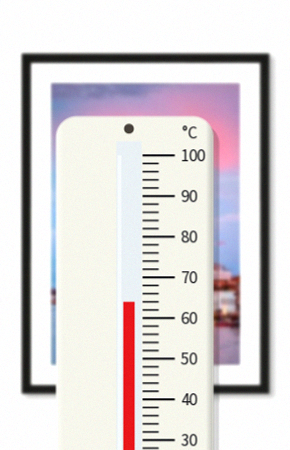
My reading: 64,°C
